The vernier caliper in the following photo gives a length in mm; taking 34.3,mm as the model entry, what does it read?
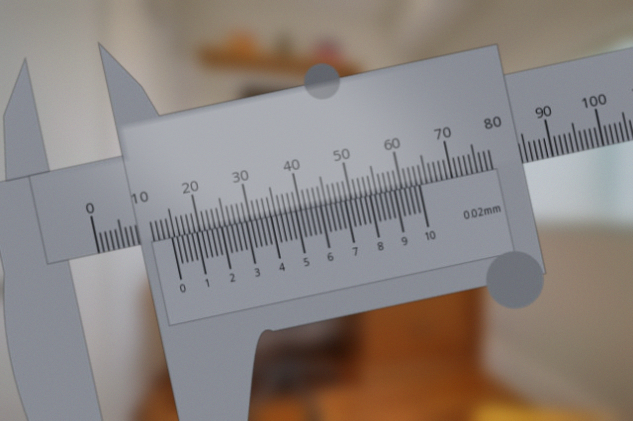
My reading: 14.5,mm
